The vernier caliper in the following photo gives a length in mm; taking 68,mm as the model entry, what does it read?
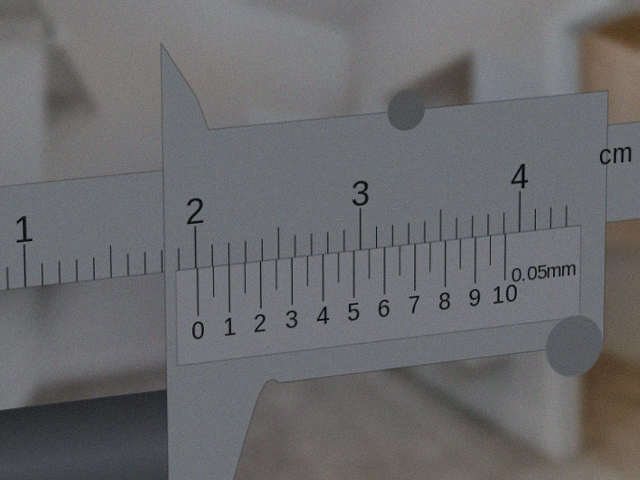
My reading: 20.1,mm
